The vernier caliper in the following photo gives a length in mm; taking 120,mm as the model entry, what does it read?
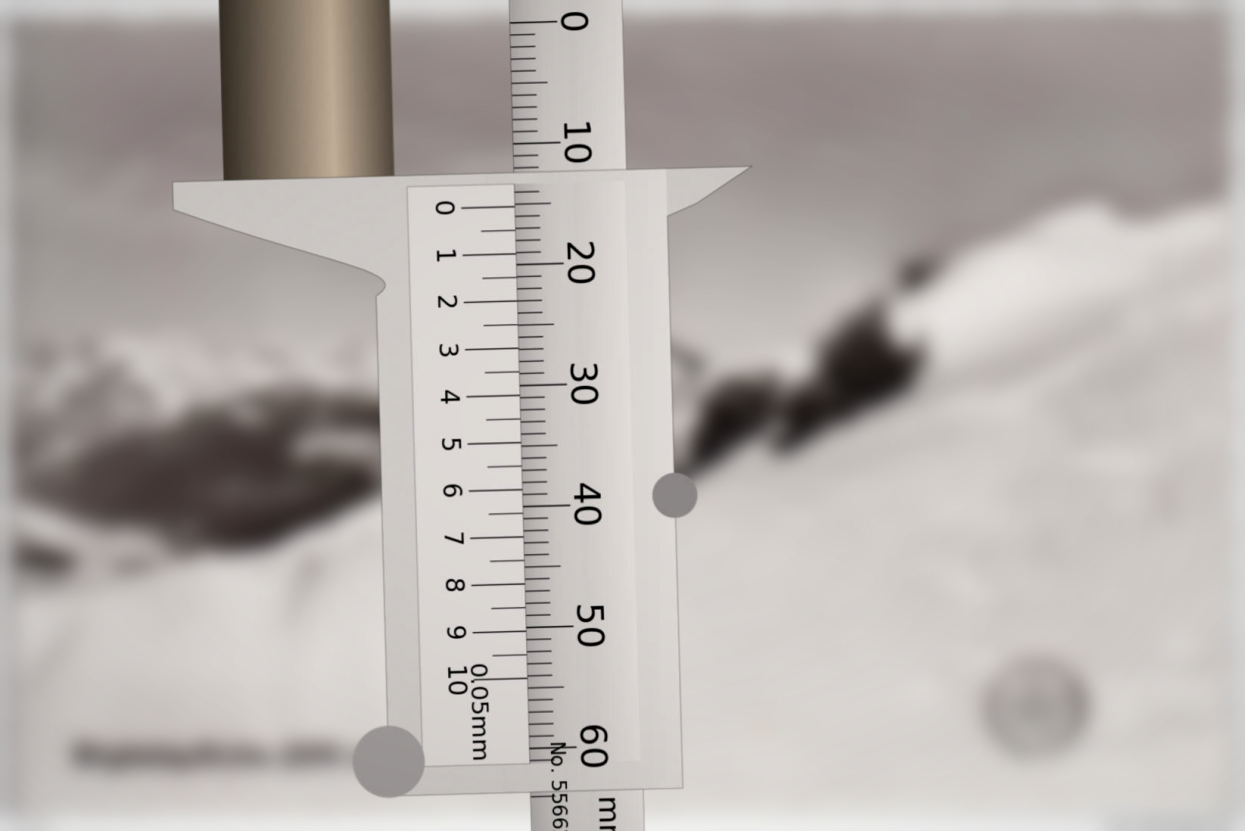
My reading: 15.2,mm
